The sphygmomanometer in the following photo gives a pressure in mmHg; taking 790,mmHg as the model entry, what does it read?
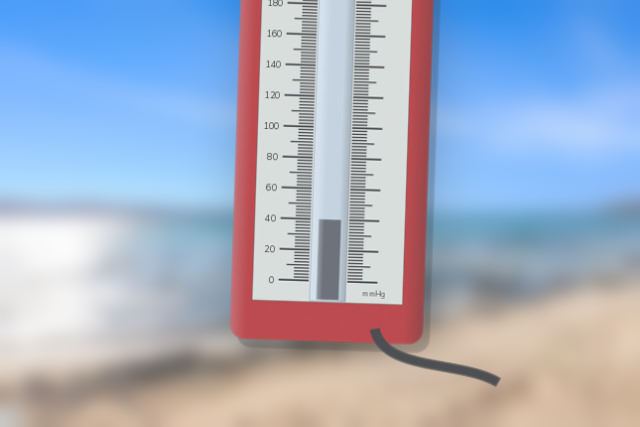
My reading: 40,mmHg
